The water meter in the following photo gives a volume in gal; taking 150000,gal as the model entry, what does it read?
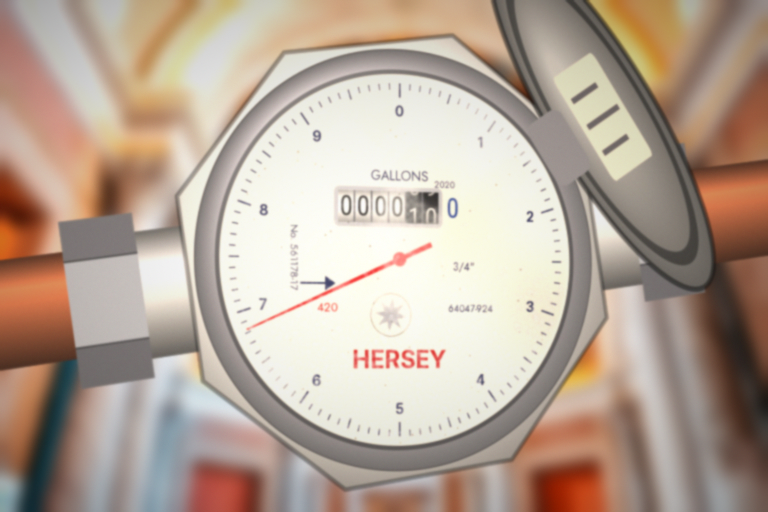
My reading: 96.8,gal
